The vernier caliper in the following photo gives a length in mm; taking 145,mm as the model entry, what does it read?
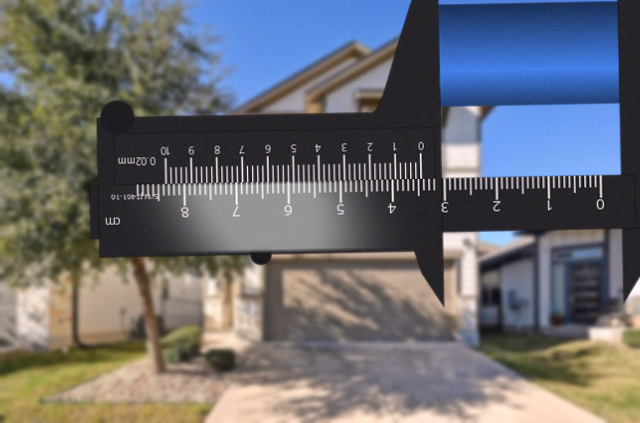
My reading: 34.5,mm
